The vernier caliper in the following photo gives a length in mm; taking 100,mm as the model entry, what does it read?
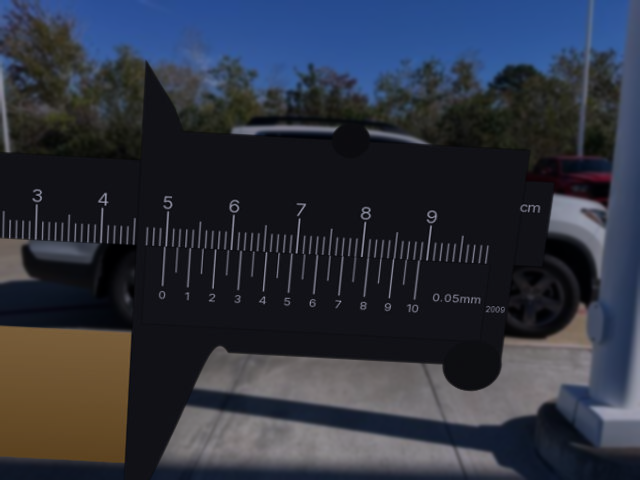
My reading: 49.8,mm
